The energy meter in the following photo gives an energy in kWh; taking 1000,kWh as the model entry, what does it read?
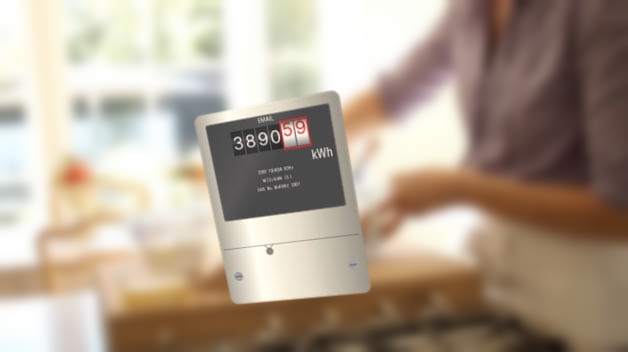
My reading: 3890.59,kWh
